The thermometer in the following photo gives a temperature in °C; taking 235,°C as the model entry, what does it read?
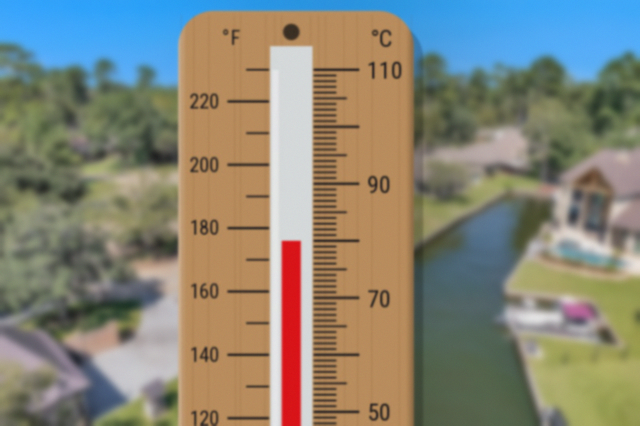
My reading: 80,°C
